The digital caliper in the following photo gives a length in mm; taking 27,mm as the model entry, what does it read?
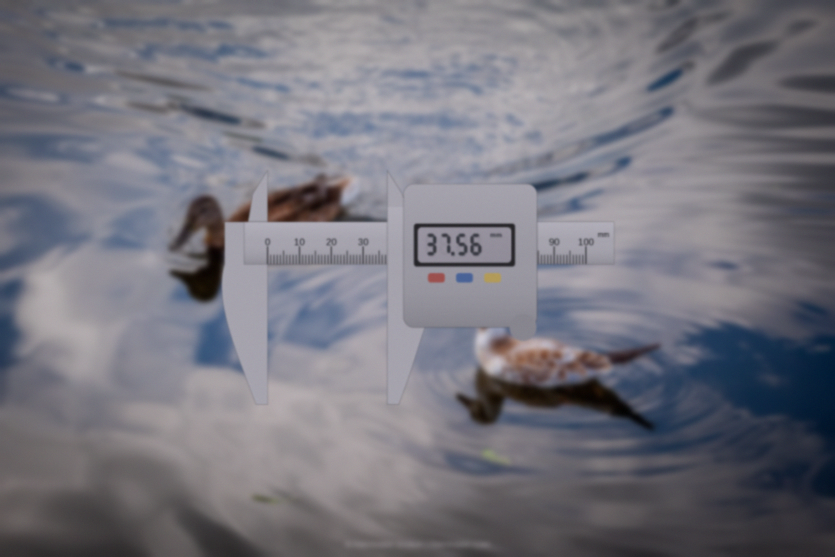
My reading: 37.56,mm
